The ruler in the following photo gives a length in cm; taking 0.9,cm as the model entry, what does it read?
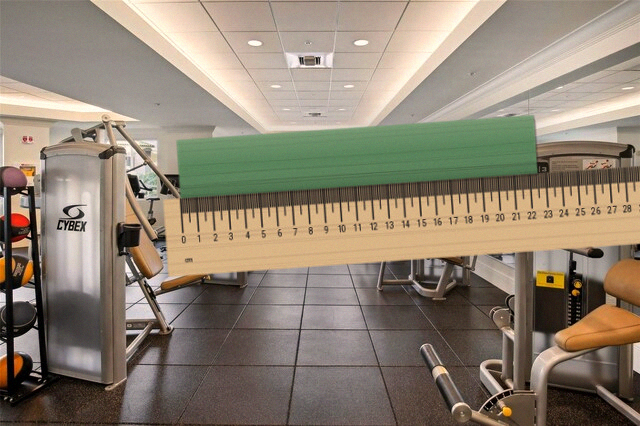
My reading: 22.5,cm
